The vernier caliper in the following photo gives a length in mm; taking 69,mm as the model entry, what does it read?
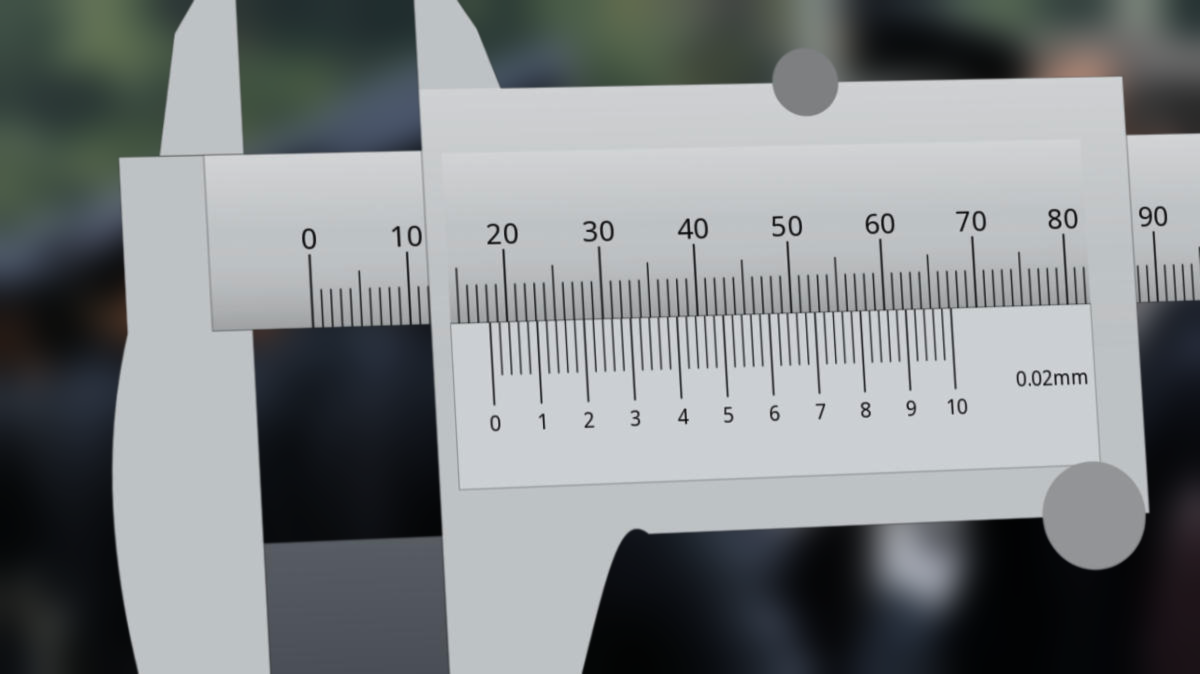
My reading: 18.2,mm
